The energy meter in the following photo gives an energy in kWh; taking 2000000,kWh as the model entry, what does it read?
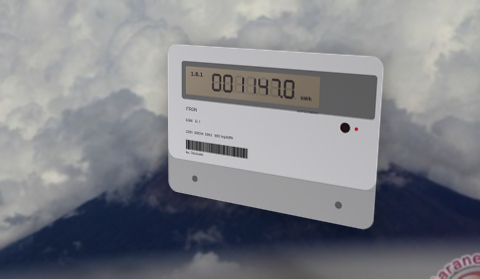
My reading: 1147.0,kWh
